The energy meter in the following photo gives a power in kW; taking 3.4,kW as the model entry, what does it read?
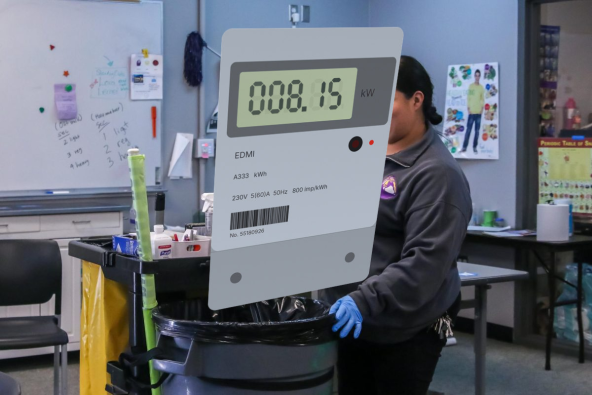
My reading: 8.15,kW
